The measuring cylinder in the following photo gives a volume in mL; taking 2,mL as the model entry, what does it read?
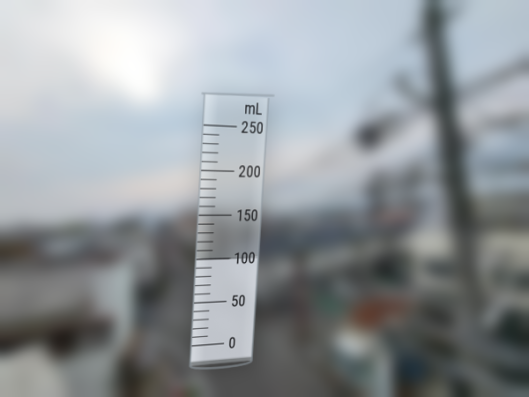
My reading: 100,mL
